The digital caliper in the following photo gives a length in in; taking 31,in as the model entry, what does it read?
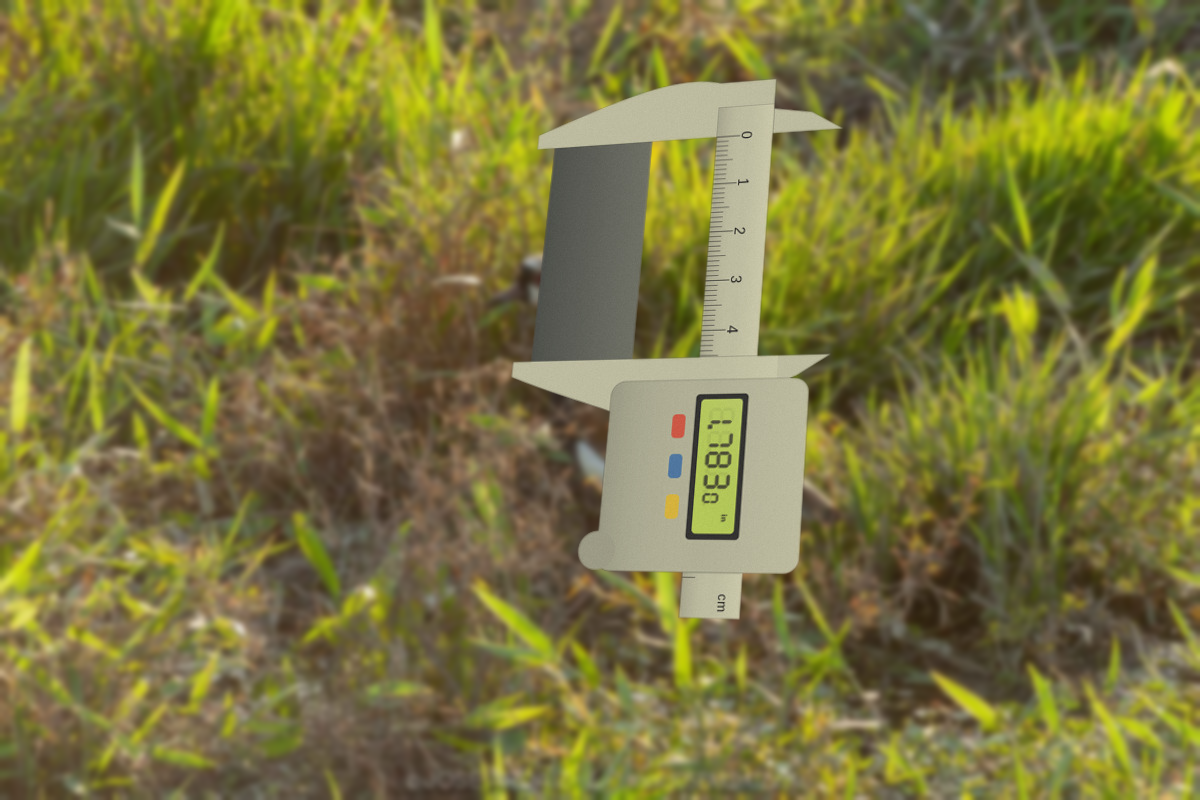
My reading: 1.7830,in
